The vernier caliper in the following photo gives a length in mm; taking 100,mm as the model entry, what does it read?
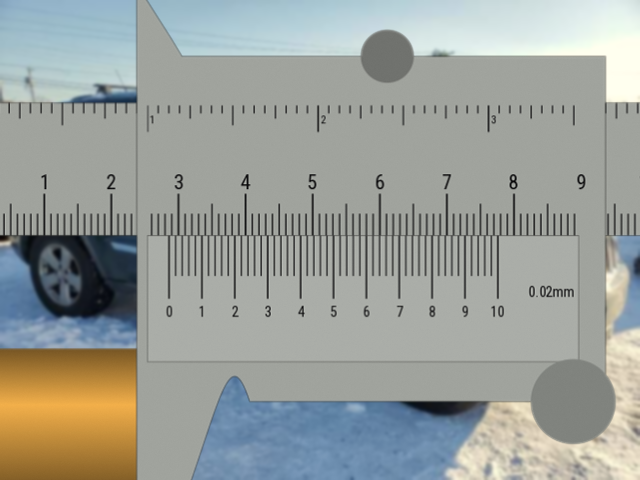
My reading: 28.6,mm
